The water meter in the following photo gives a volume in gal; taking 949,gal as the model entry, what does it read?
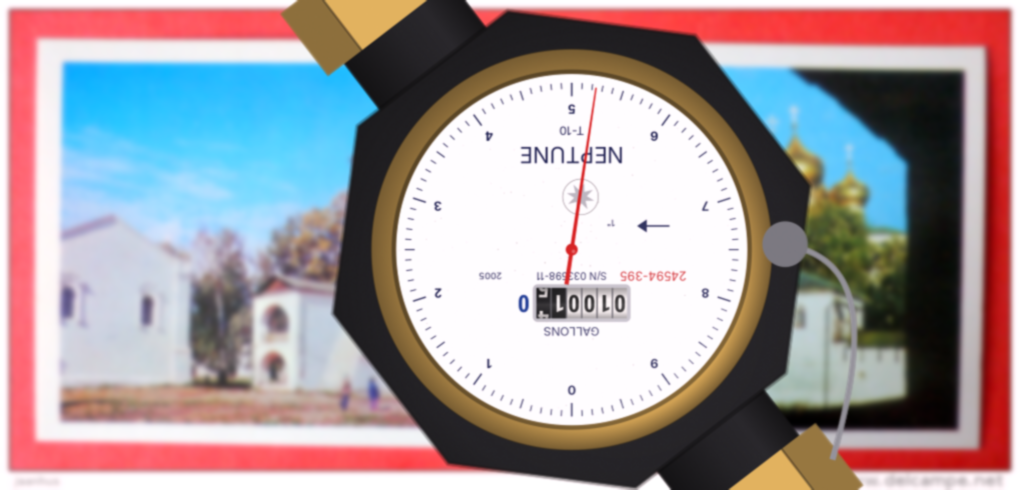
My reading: 100145.2,gal
